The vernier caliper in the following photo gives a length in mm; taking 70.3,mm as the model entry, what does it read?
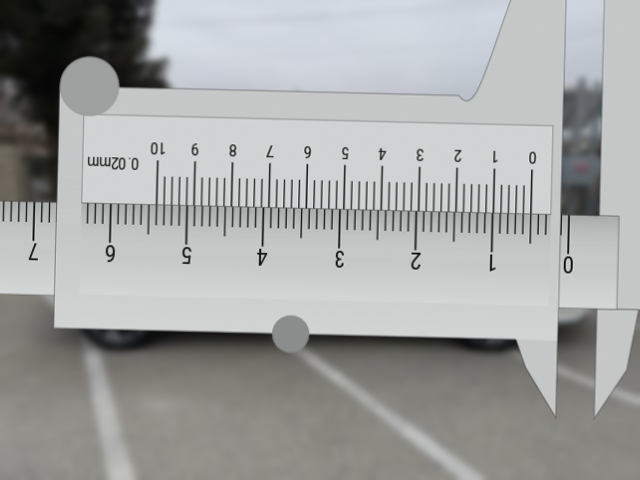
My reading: 5.0,mm
